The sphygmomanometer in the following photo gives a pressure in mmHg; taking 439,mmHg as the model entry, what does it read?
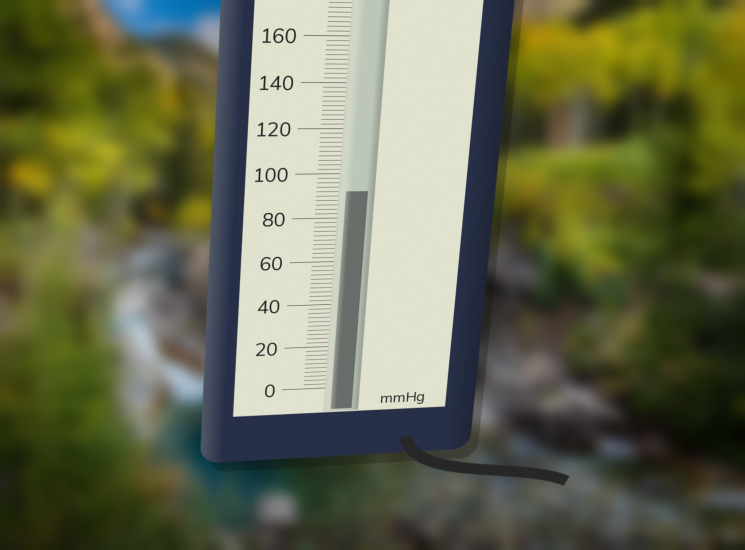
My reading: 92,mmHg
